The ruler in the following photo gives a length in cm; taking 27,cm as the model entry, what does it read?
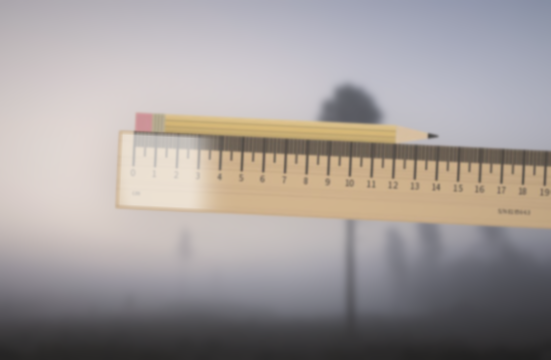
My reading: 14,cm
